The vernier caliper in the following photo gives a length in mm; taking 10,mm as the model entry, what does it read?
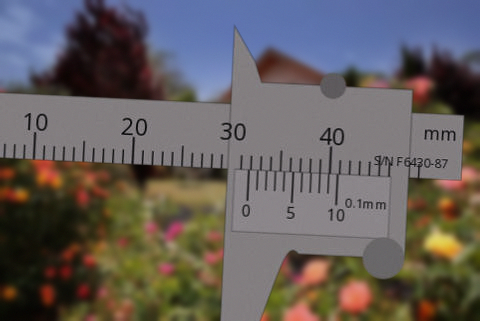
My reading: 31.8,mm
